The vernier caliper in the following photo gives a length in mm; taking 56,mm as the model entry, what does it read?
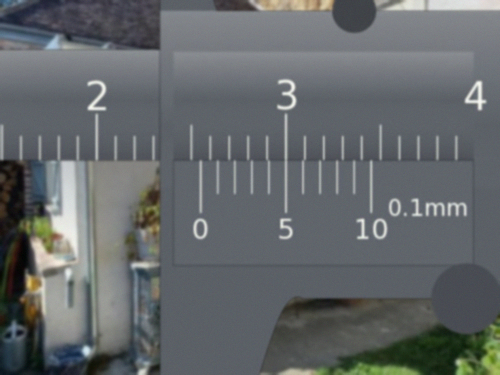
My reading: 25.5,mm
